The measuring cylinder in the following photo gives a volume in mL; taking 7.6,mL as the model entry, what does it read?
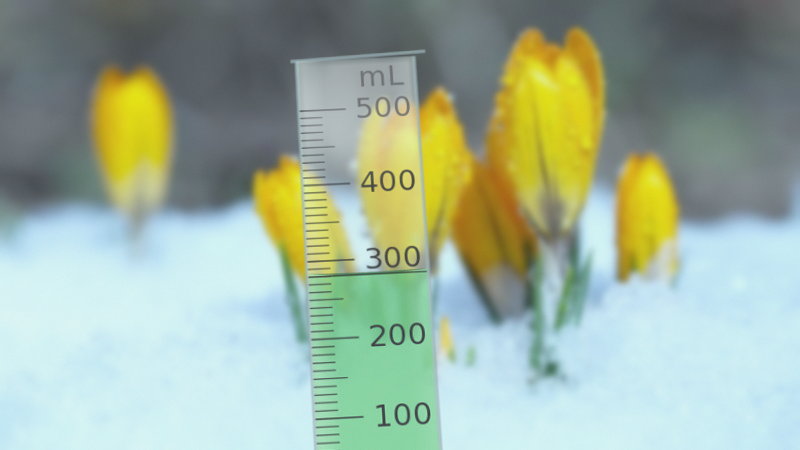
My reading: 280,mL
